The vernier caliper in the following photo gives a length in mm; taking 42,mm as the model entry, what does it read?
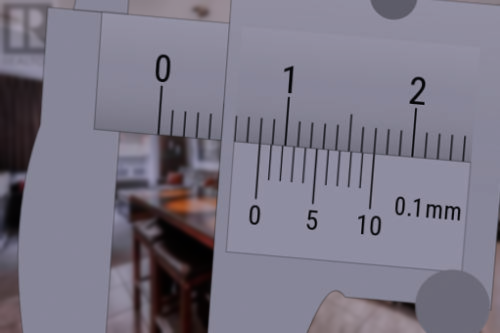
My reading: 8.0,mm
